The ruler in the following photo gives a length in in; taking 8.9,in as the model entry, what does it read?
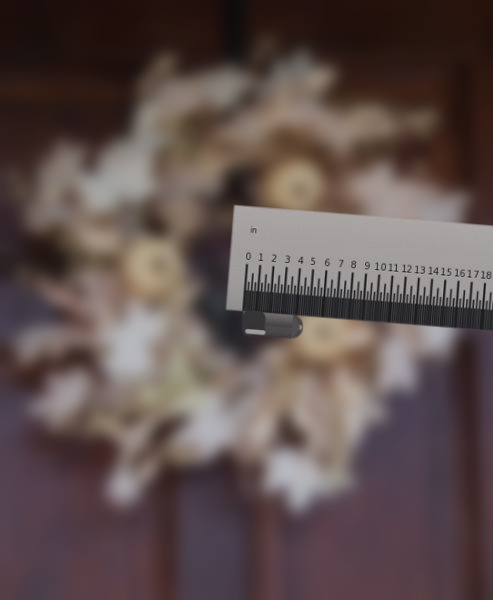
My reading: 4.5,in
